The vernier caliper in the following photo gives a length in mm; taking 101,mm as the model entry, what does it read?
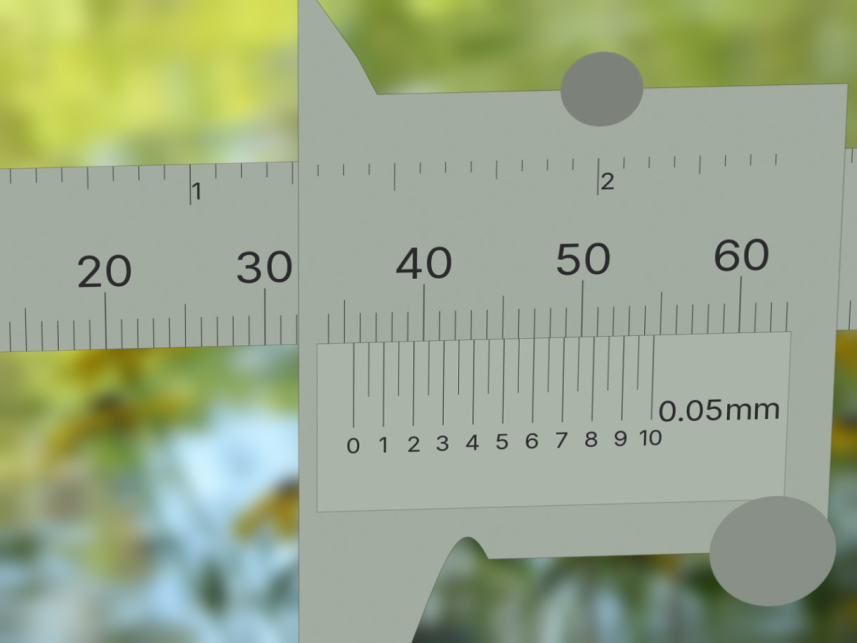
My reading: 35.6,mm
